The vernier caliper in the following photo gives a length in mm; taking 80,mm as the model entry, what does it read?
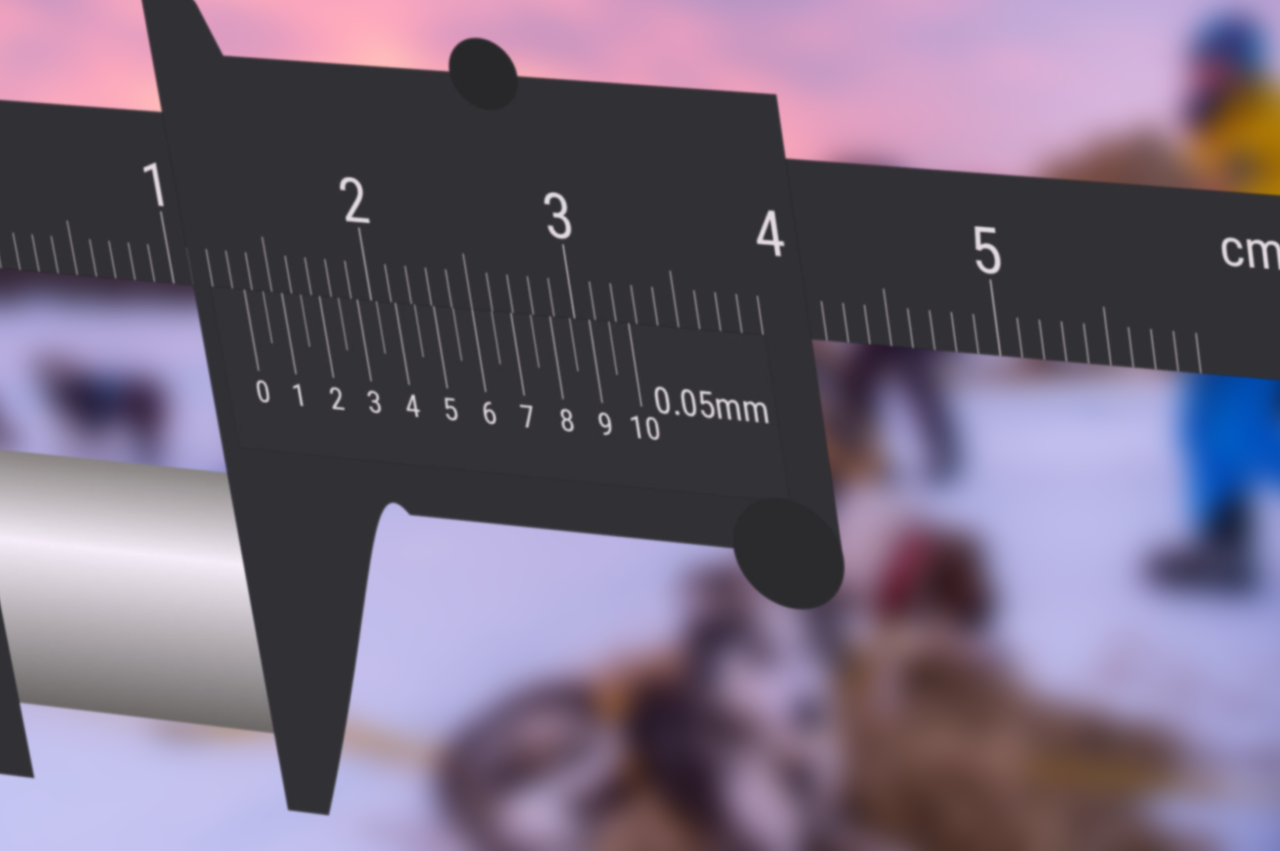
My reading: 13.6,mm
